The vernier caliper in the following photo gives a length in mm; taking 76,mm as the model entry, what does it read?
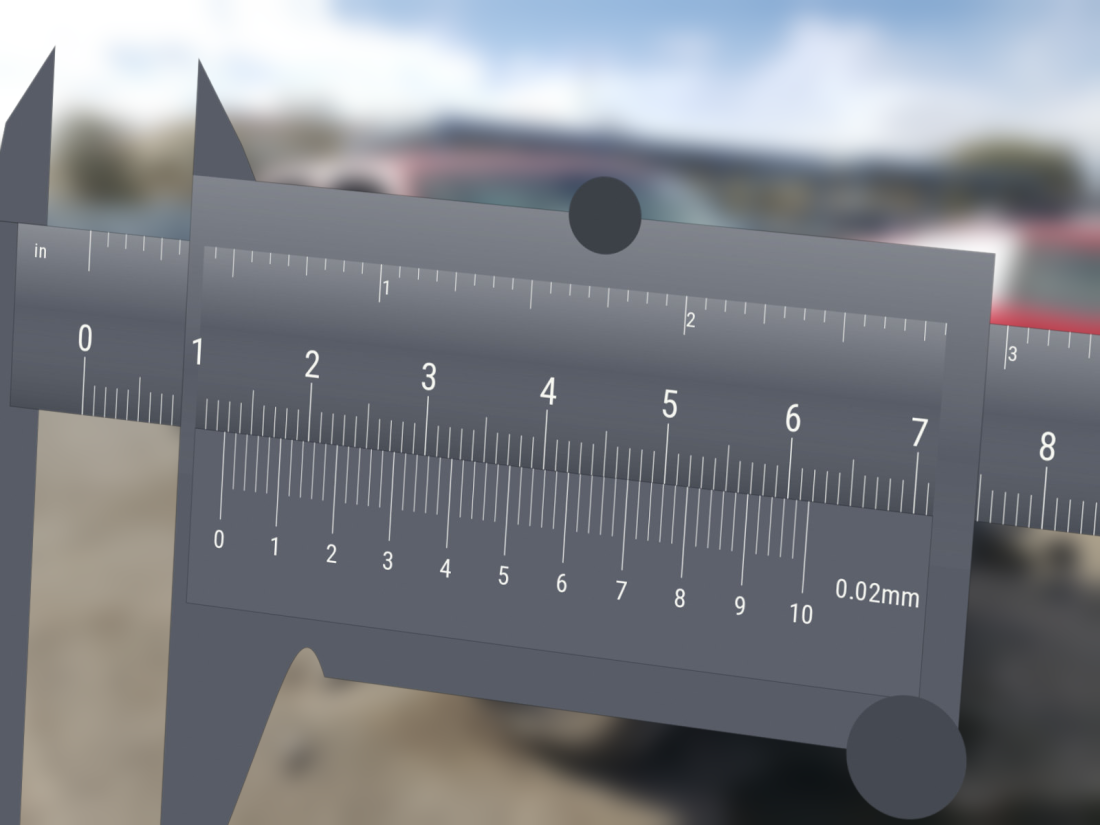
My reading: 12.7,mm
